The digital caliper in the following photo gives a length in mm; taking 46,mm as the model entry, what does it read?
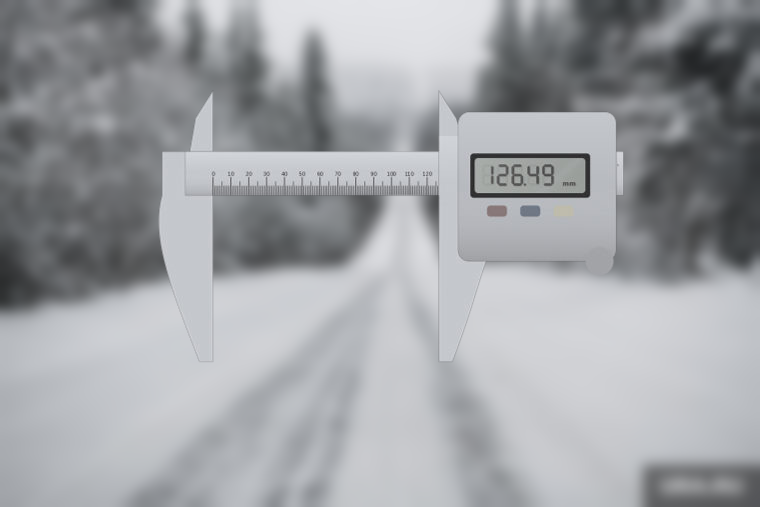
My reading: 126.49,mm
